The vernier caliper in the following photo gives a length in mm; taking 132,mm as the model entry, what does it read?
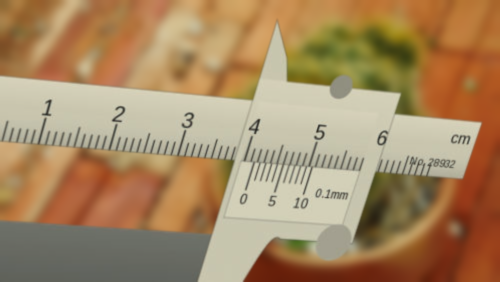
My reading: 41.5,mm
